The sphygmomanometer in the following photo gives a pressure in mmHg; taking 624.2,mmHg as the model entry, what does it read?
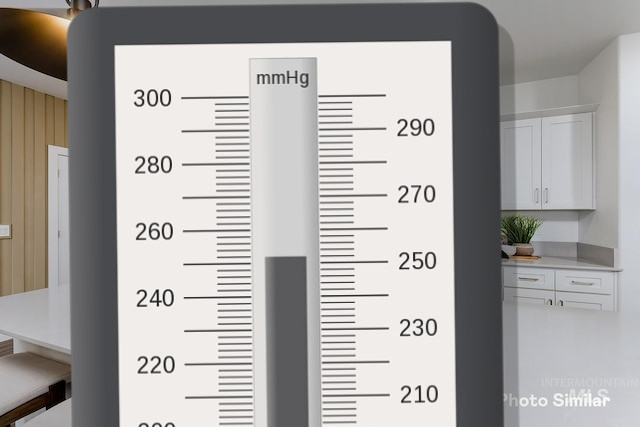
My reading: 252,mmHg
